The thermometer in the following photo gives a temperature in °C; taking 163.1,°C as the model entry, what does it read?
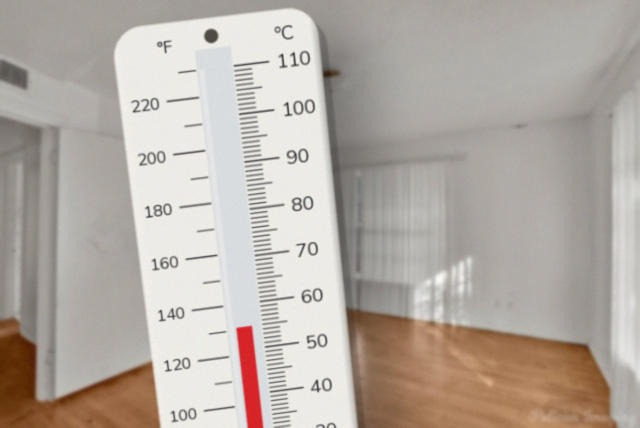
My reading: 55,°C
